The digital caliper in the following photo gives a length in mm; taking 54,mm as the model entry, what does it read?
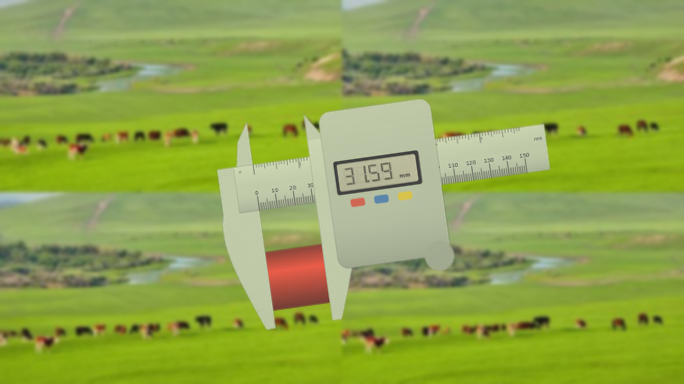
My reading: 31.59,mm
